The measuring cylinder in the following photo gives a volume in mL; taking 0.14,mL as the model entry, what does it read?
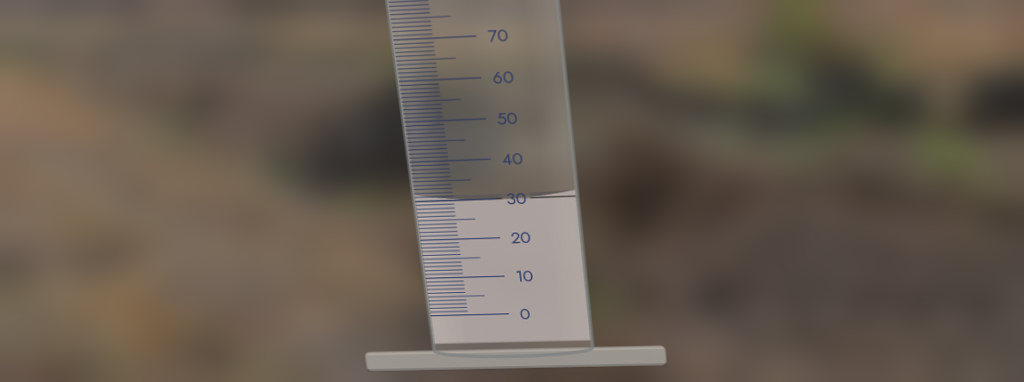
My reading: 30,mL
